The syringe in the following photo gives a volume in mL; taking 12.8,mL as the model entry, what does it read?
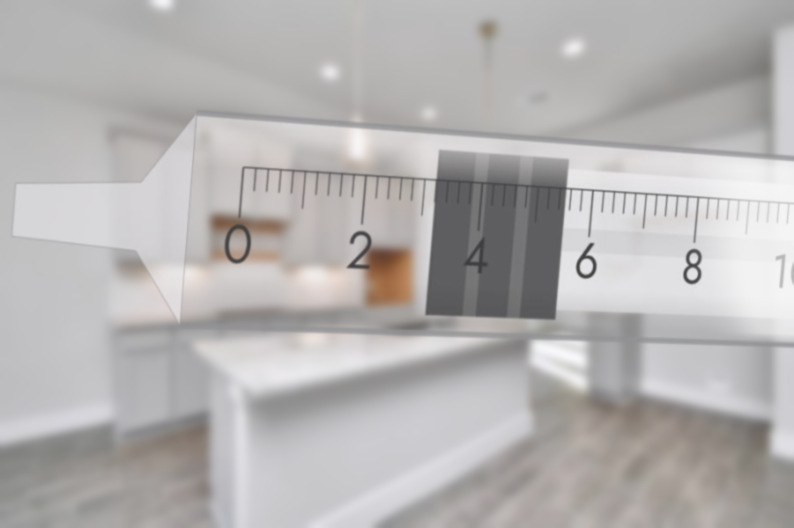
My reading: 3.2,mL
